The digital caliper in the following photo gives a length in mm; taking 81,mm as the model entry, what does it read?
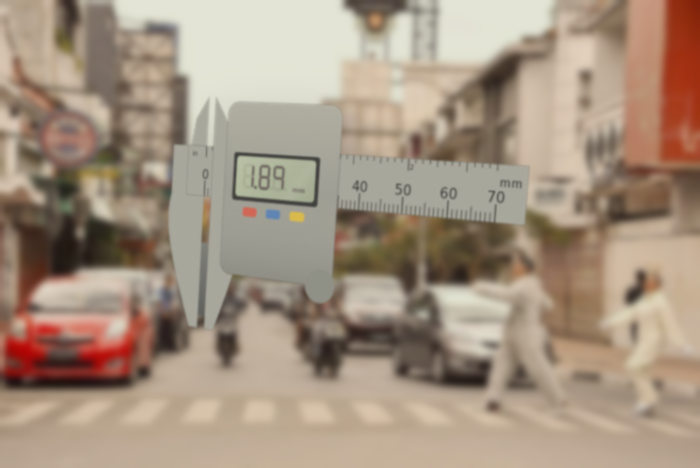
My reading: 1.89,mm
